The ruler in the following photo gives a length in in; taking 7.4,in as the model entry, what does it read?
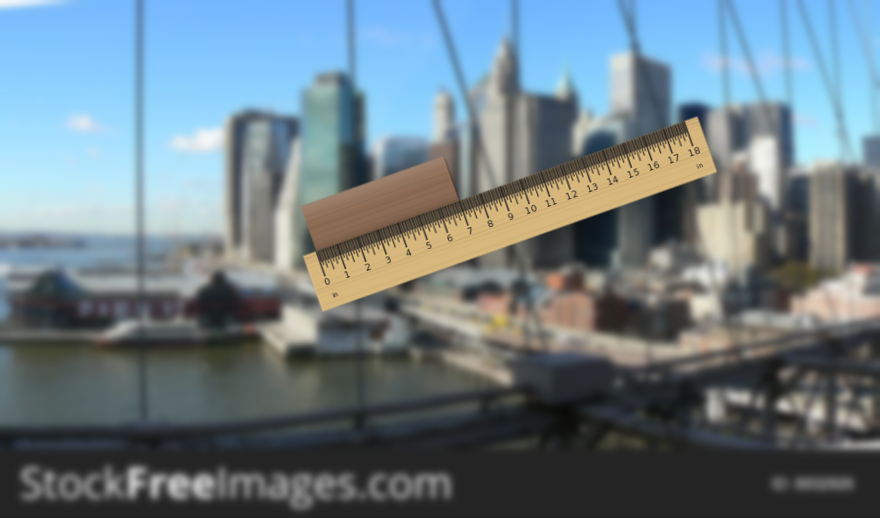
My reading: 7,in
